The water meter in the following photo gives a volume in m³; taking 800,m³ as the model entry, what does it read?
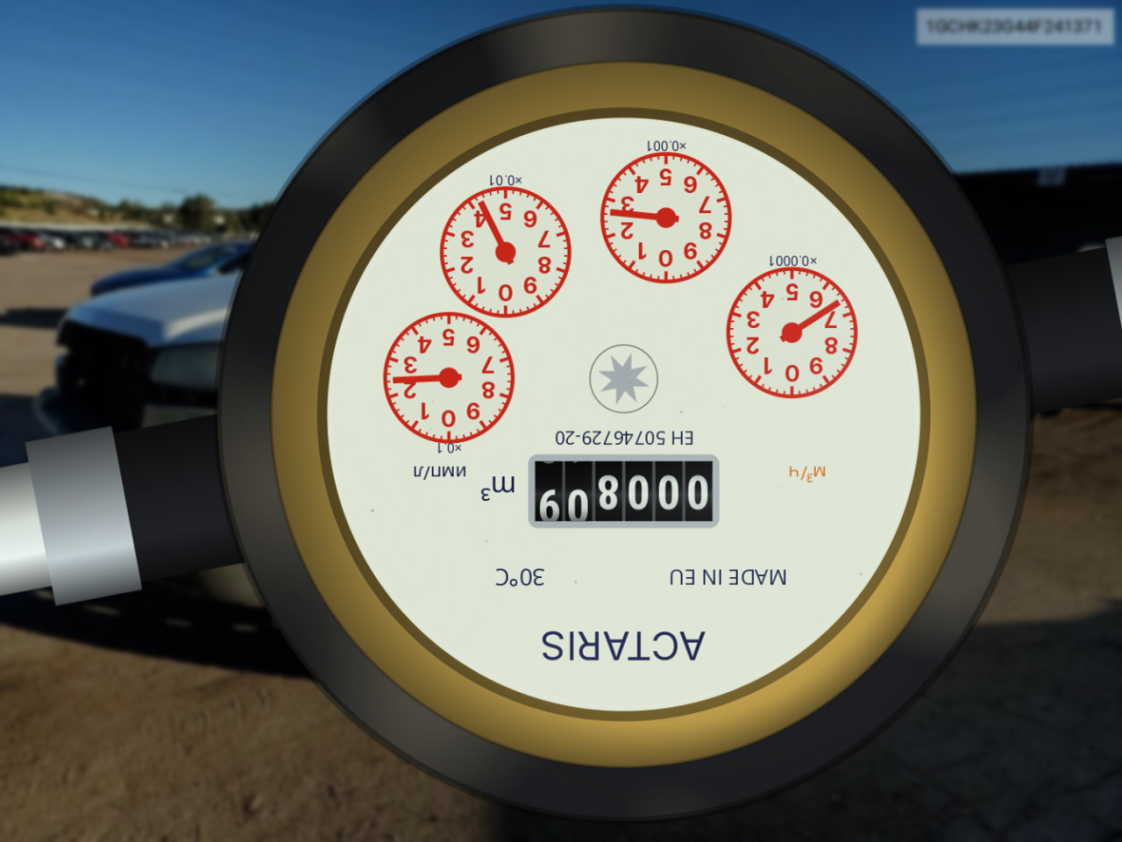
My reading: 809.2426,m³
